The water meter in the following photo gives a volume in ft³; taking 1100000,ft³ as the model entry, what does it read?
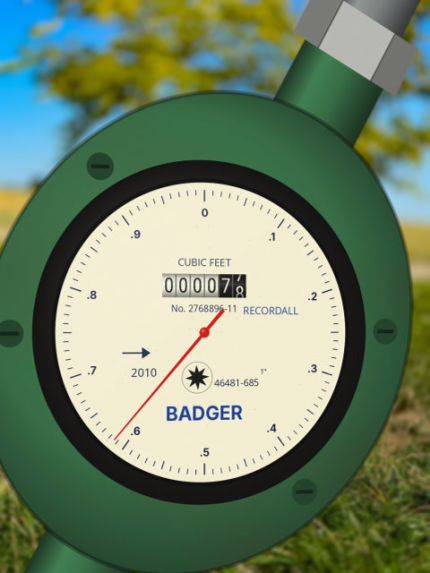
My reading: 77.61,ft³
